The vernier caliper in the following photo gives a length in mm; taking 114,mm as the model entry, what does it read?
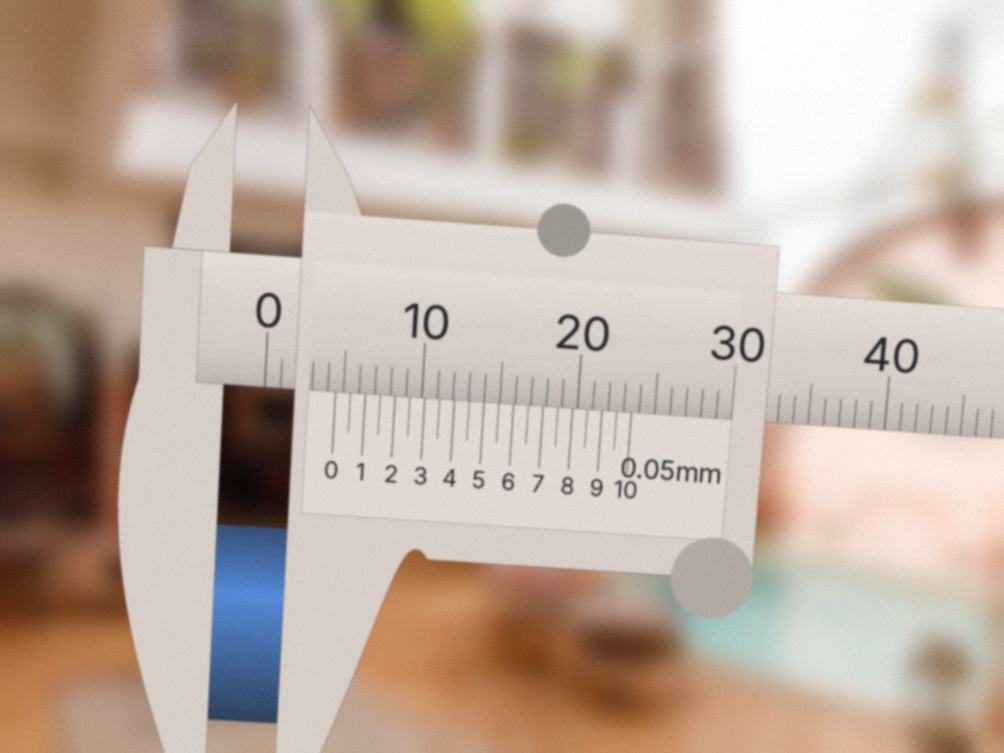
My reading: 4.5,mm
